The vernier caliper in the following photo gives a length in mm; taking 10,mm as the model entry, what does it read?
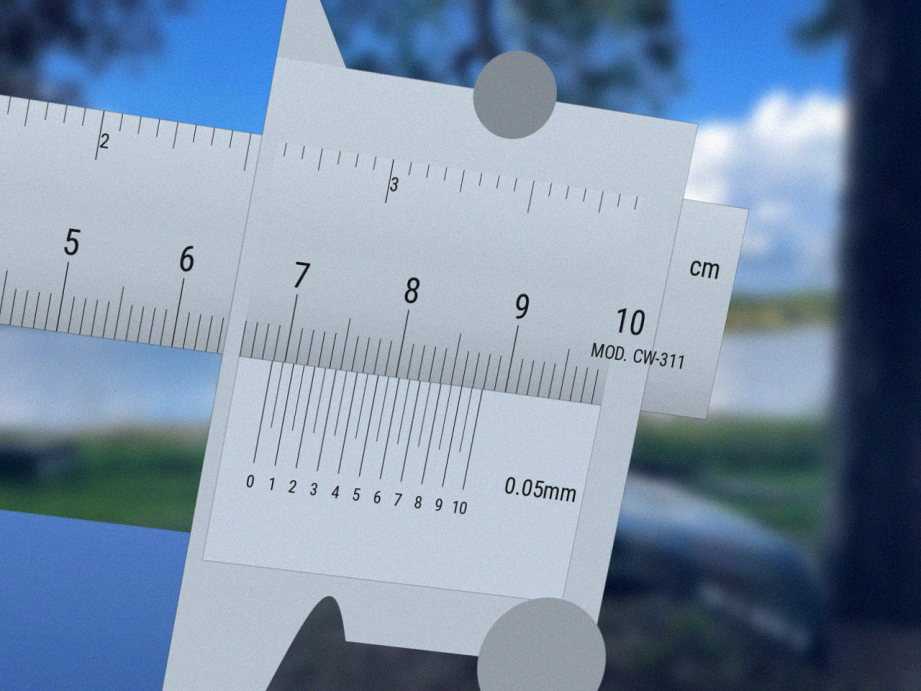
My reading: 68.9,mm
